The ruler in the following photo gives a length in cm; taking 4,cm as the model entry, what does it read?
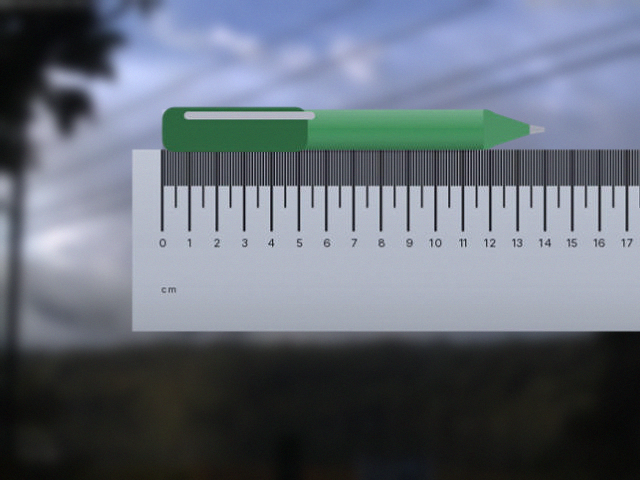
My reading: 14,cm
